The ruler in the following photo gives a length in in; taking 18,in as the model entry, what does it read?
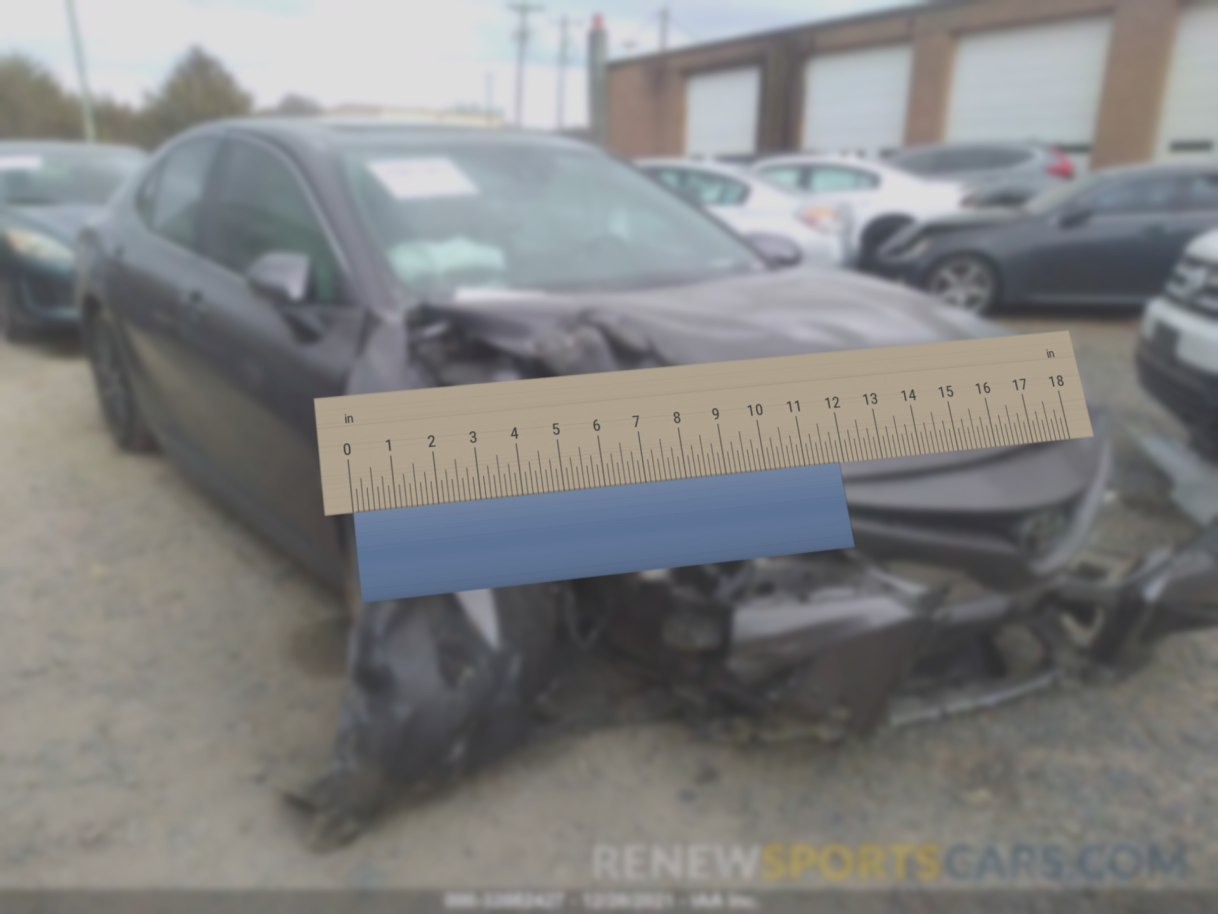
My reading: 11.875,in
